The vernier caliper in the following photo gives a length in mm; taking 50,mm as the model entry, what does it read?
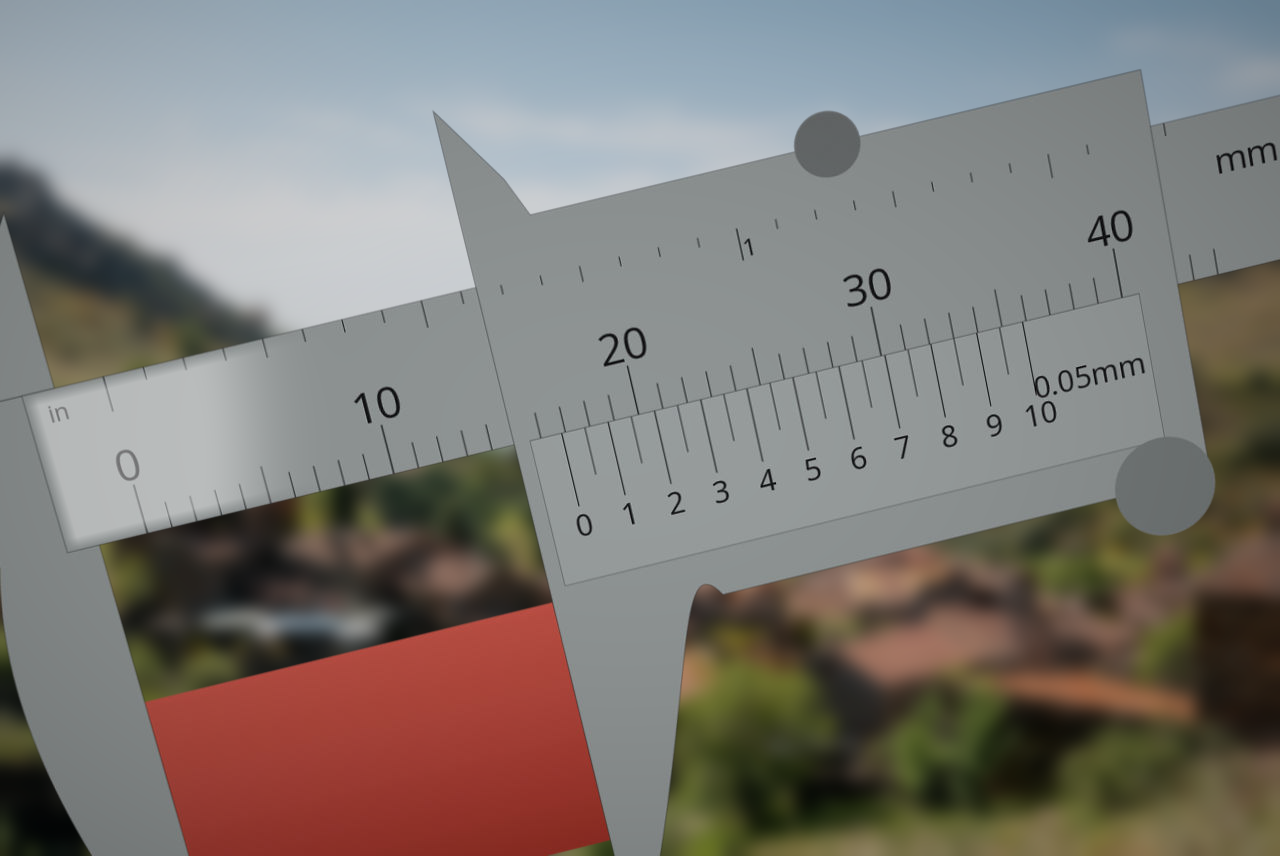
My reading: 16.85,mm
